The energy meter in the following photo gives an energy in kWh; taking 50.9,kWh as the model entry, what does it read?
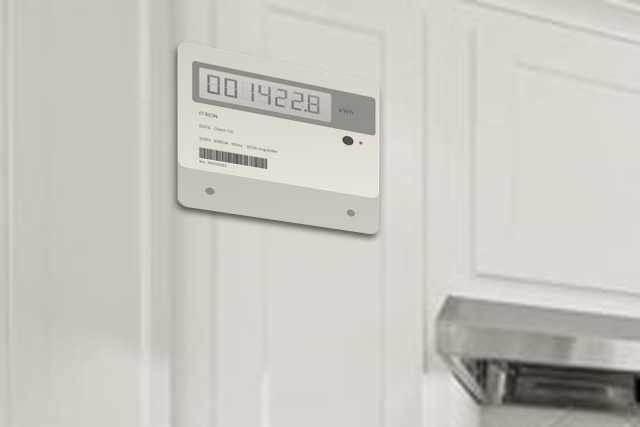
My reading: 1422.8,kWh
